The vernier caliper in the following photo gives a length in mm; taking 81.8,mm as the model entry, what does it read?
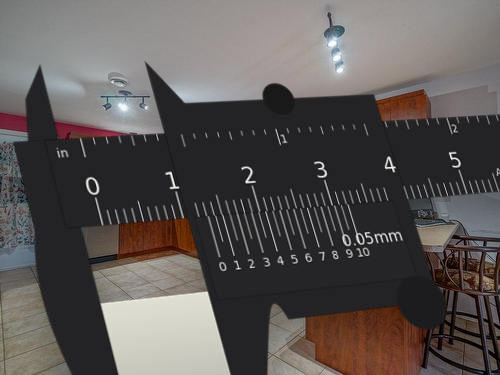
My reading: 13.2,mm
